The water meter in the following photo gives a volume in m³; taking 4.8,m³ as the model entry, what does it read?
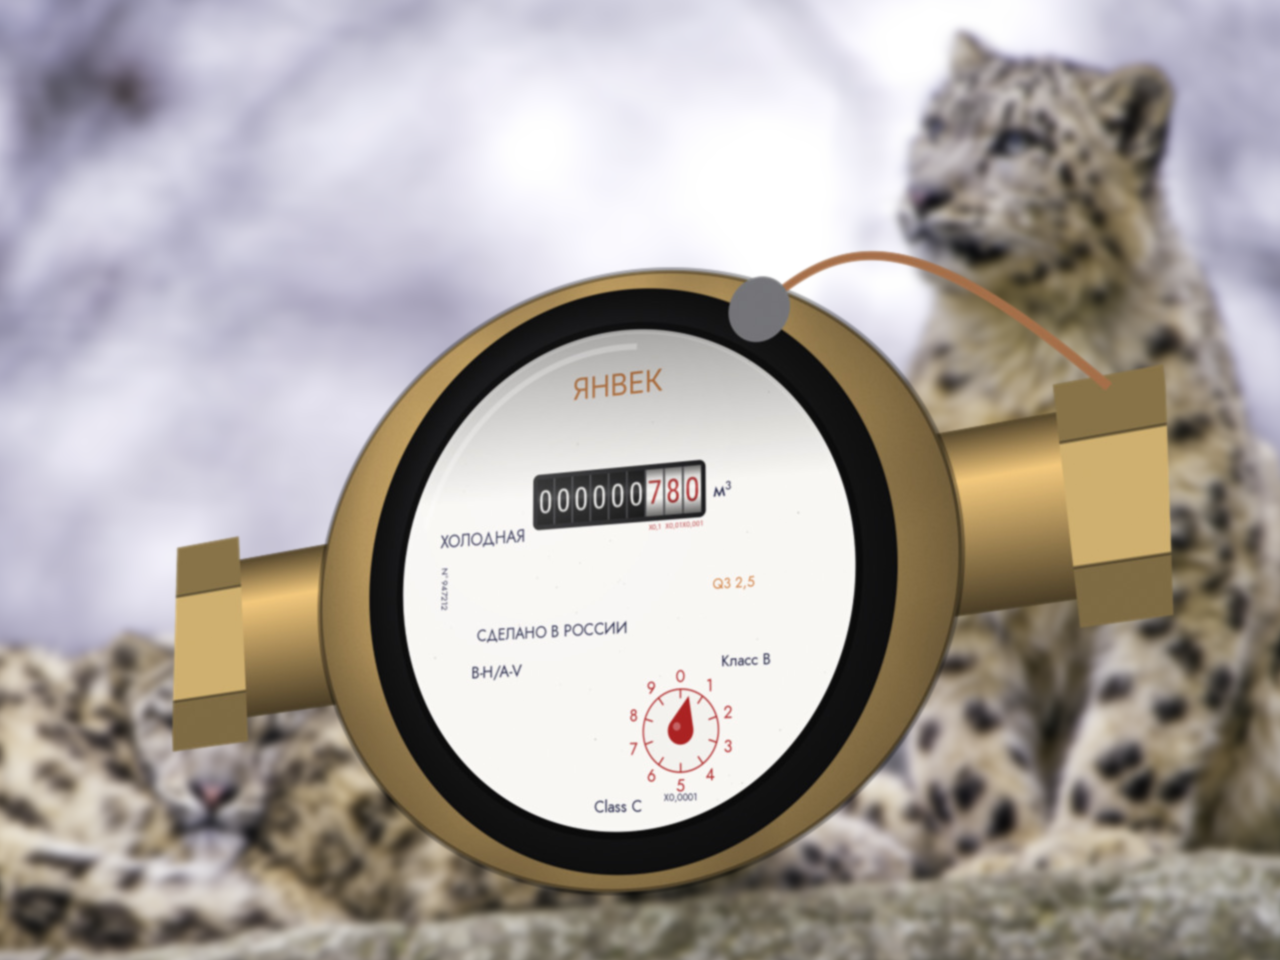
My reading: 0.7800,m³
